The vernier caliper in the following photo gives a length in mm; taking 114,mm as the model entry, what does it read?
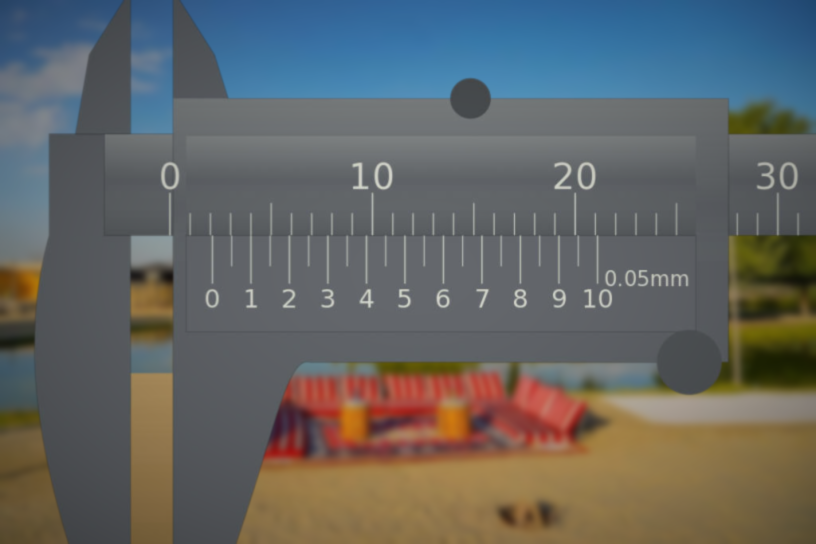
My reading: 2.1,mm
